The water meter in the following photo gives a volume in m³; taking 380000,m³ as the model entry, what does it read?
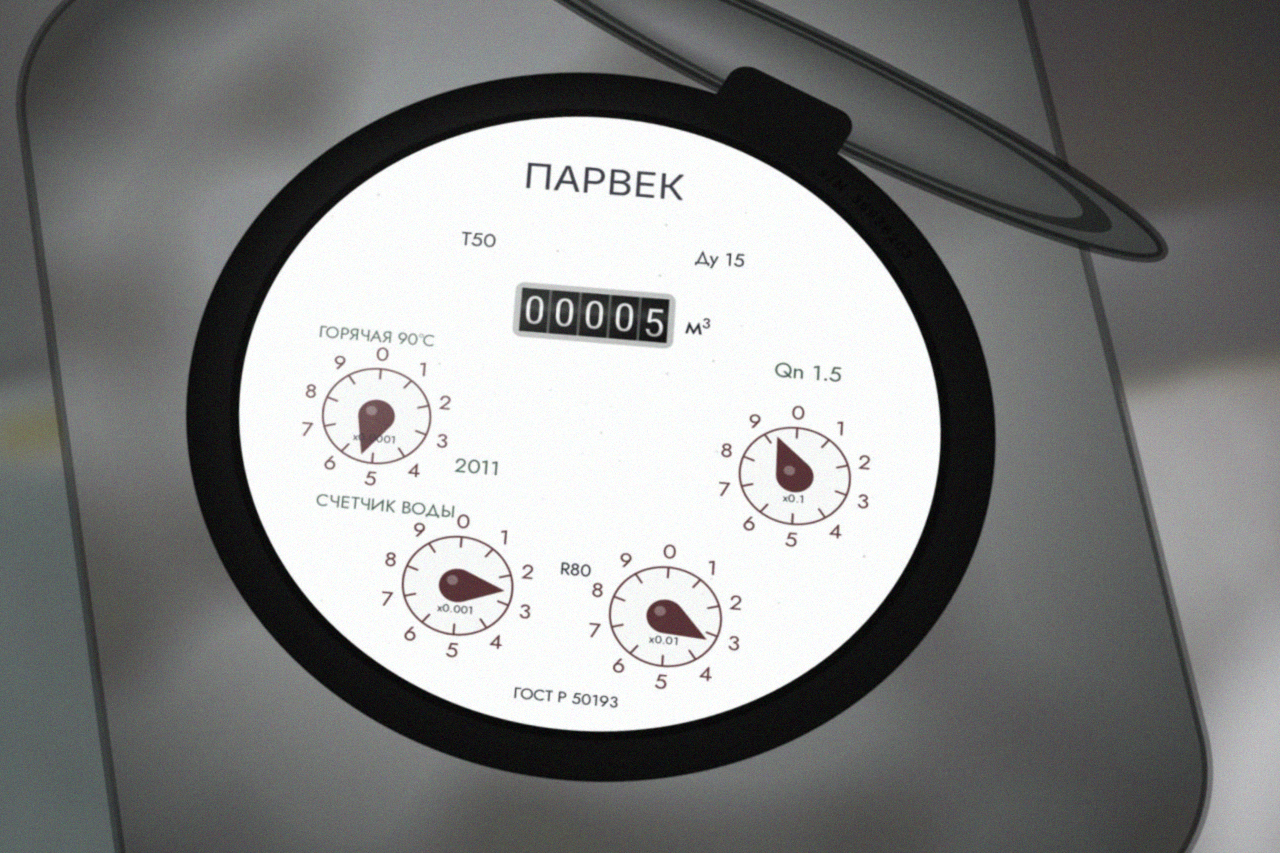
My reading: 4.9325,m³
